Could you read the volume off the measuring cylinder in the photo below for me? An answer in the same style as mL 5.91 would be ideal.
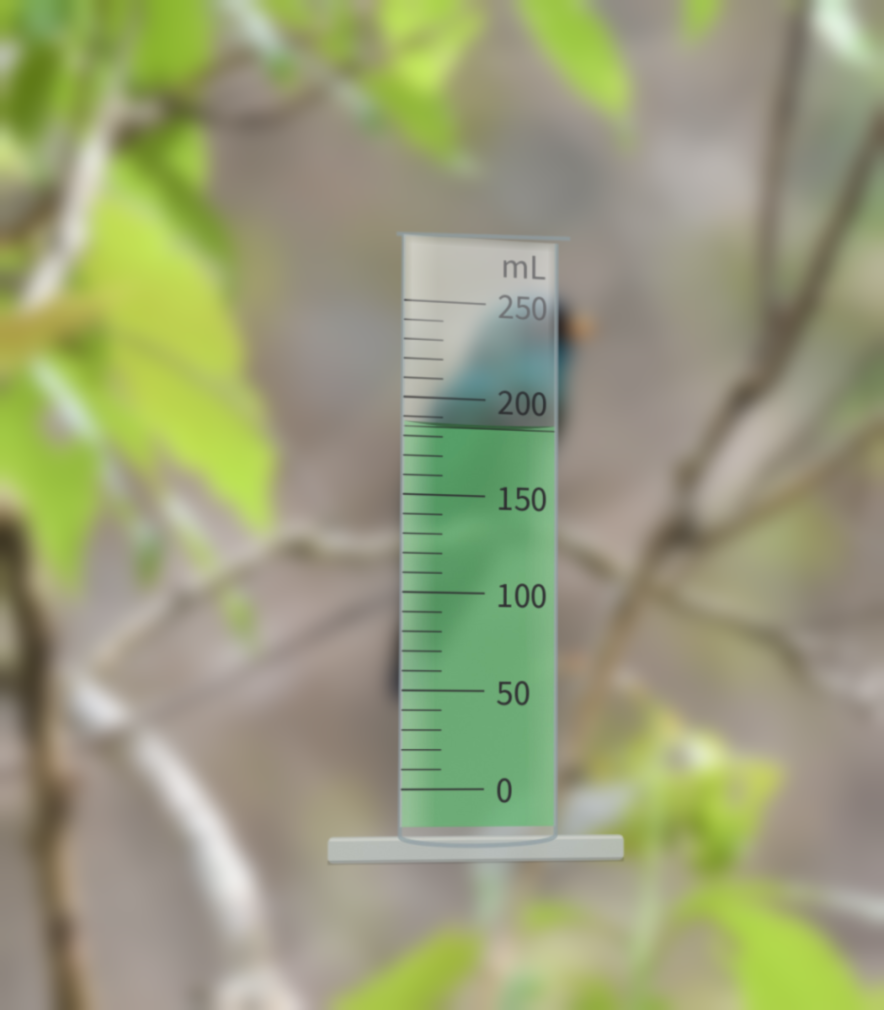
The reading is mL 185
